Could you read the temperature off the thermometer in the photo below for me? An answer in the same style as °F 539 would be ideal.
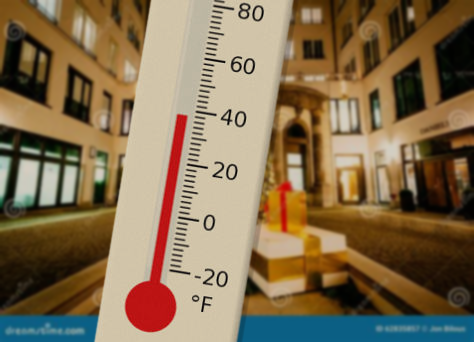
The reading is °F 38
